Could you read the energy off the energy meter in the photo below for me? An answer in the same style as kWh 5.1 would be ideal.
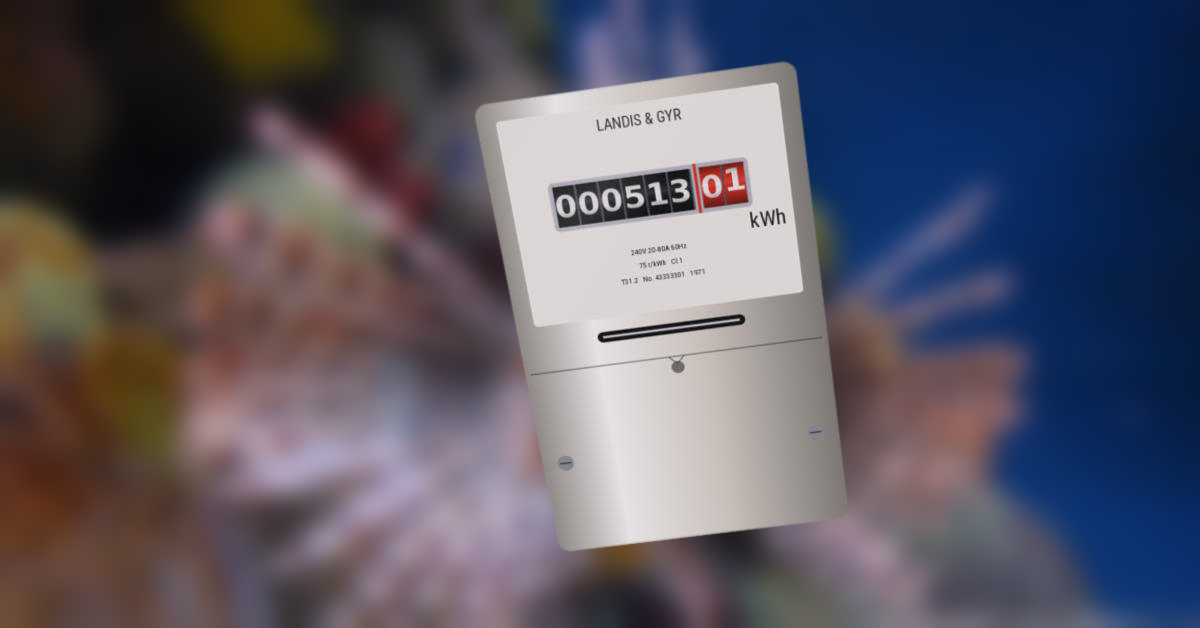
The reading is kWh 513.01
